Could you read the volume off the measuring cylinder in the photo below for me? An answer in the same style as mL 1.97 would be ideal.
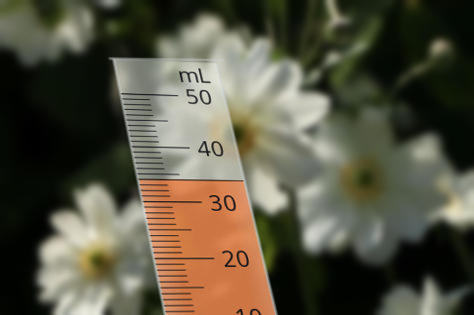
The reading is mL 34
